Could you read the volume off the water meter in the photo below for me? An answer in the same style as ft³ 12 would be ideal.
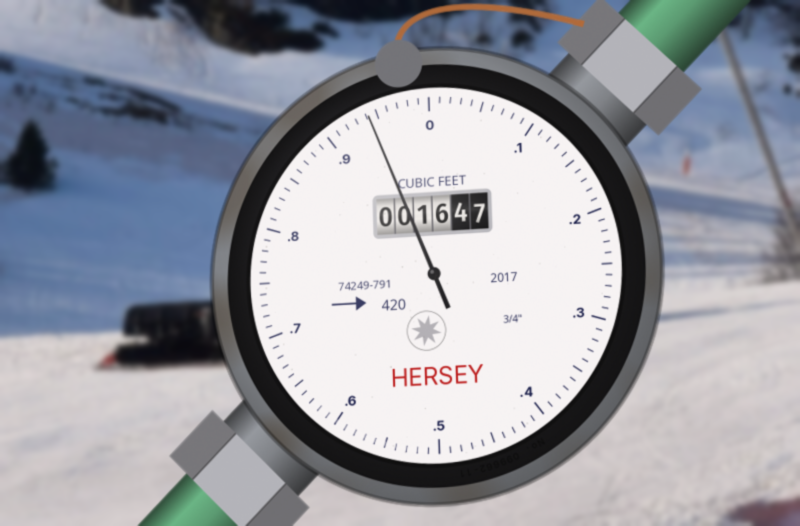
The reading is ft³ 1646.94
